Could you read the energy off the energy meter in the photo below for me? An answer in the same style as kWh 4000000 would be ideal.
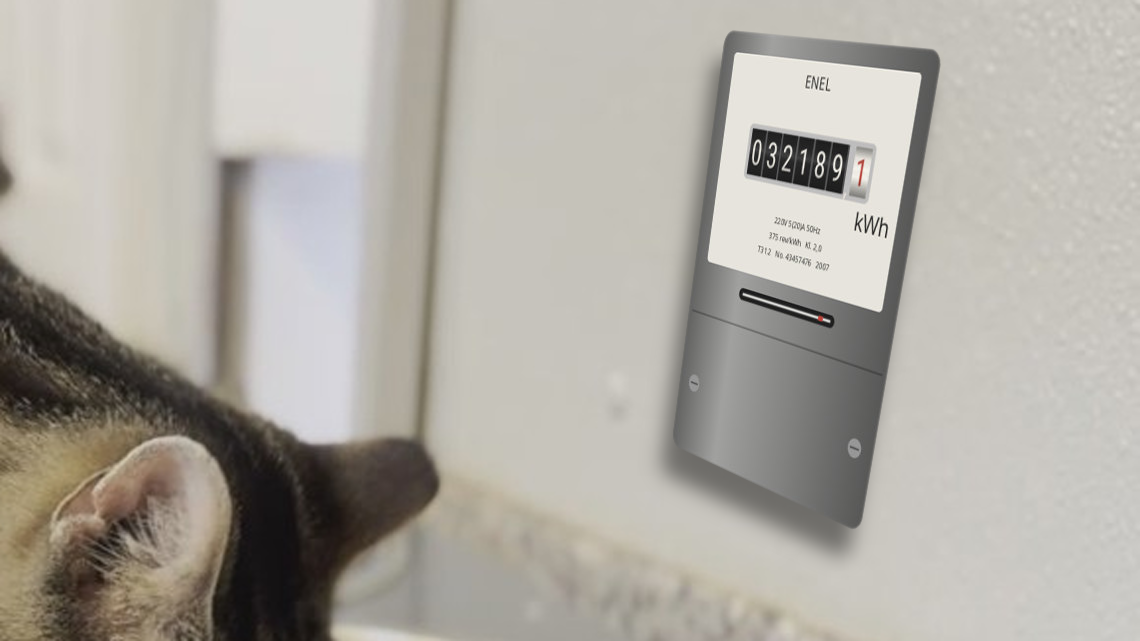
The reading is kWh 32189.1
